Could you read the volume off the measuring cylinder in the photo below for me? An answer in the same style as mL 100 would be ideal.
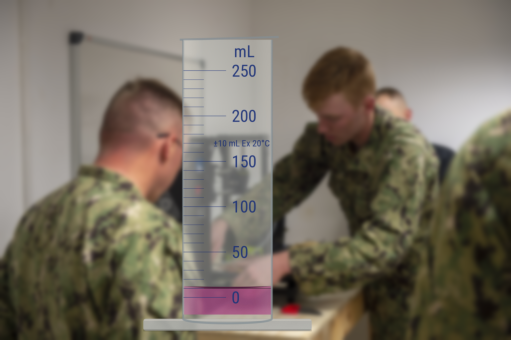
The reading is mL 10
